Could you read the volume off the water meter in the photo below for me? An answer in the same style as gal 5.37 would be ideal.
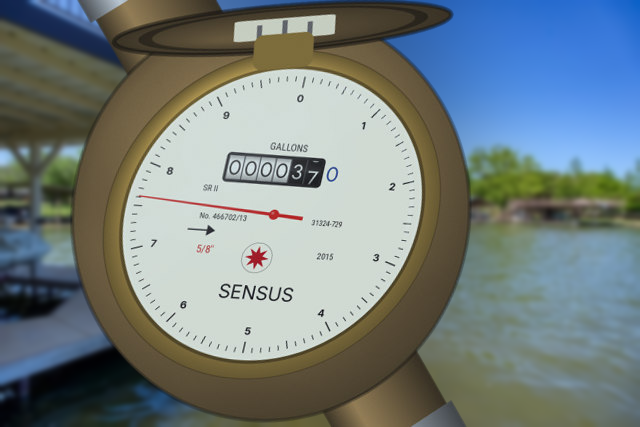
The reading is gal 367.6
